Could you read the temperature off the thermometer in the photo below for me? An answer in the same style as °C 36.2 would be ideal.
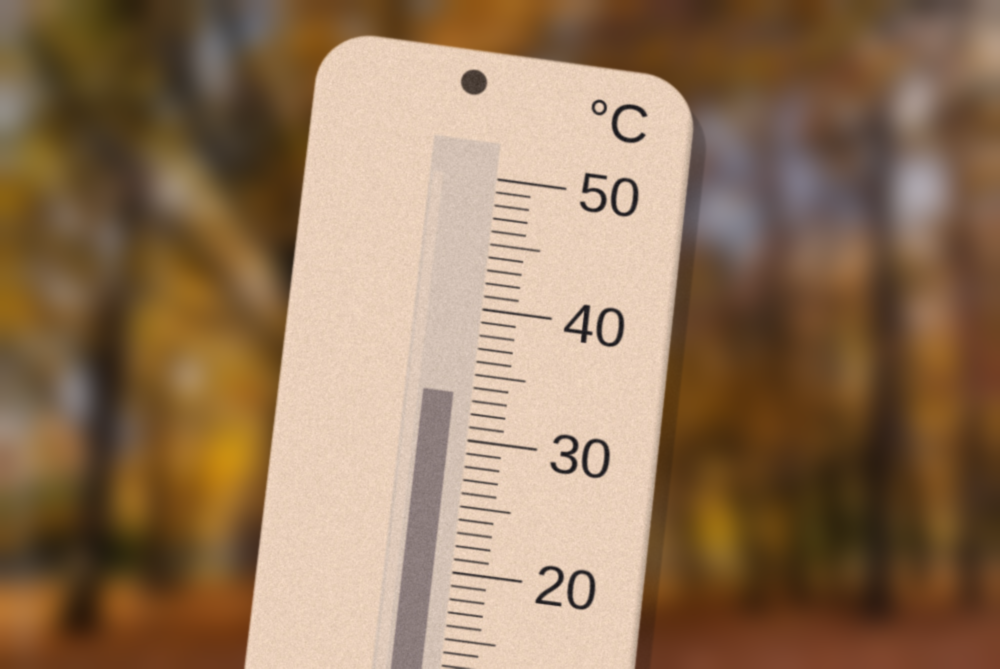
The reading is °C 33.5
